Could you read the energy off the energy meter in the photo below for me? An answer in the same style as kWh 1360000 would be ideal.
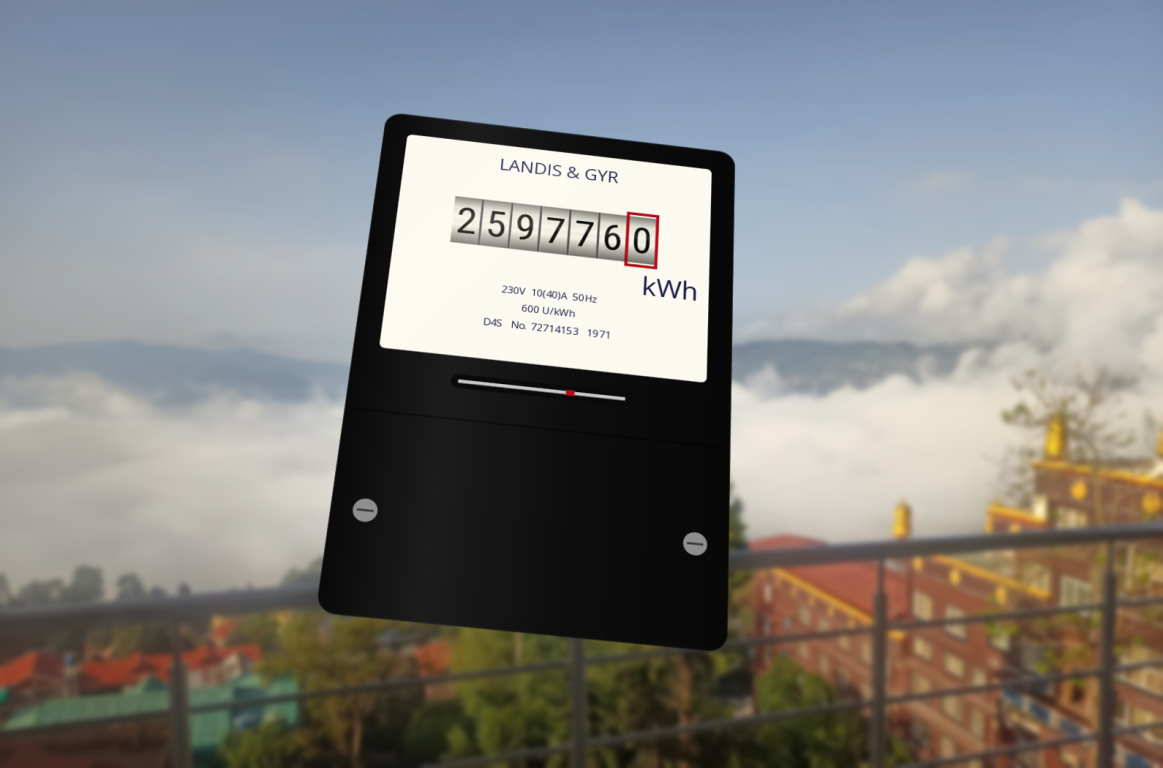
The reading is kWh 259776.0
